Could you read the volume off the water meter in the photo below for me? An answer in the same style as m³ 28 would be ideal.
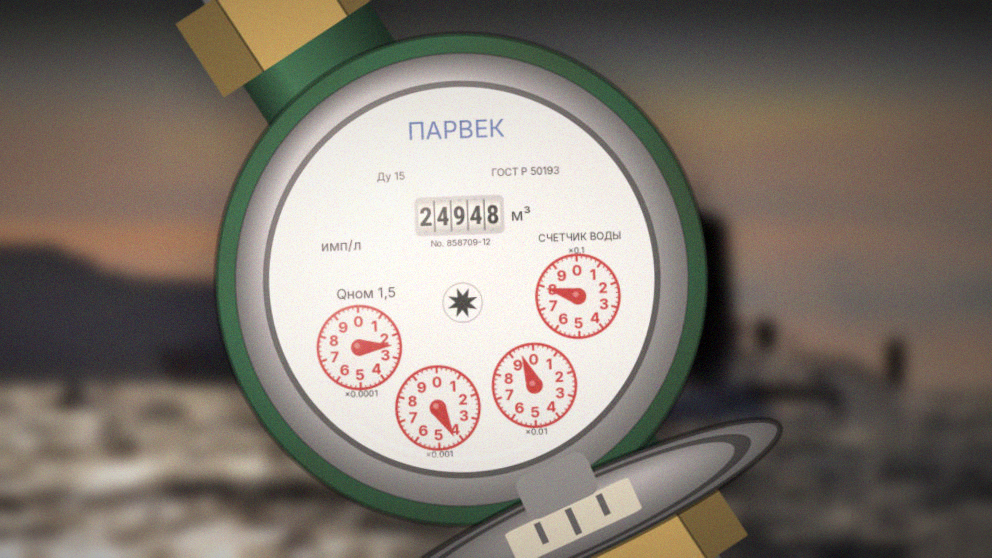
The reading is m³ 24948.7942
